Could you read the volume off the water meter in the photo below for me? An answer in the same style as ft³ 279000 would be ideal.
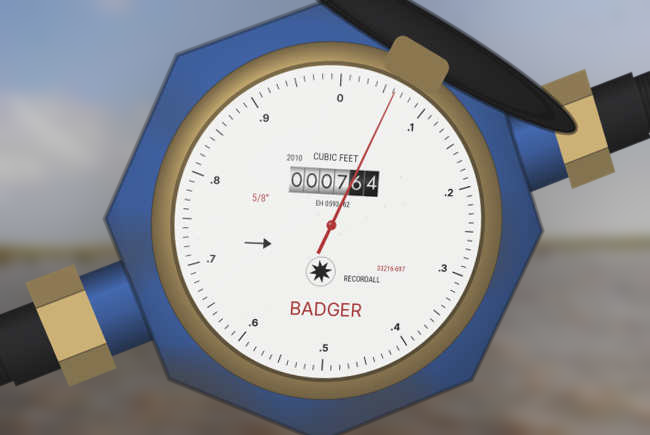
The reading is ft³ 764.06
